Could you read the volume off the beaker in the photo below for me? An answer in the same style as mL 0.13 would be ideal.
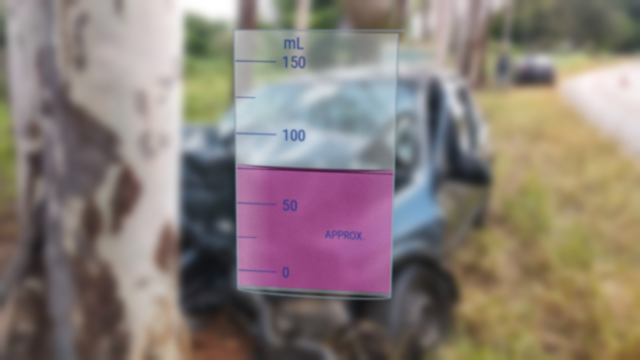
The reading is mL 75
